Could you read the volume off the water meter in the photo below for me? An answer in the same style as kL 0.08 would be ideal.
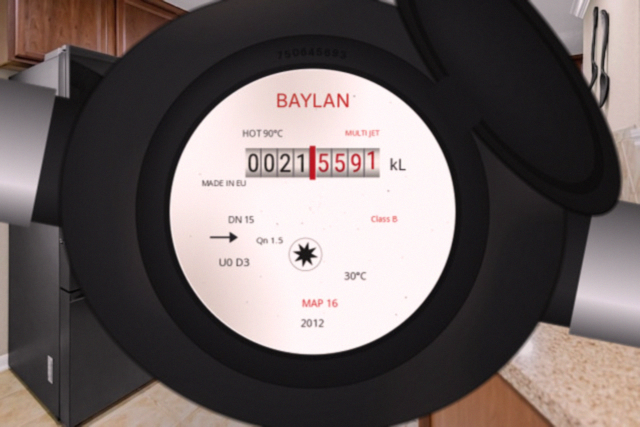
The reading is kL 21.5591
